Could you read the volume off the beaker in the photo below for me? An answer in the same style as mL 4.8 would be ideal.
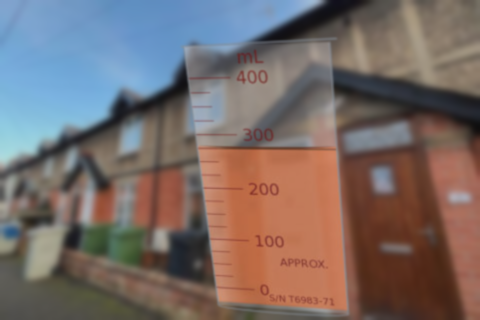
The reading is mL 275
